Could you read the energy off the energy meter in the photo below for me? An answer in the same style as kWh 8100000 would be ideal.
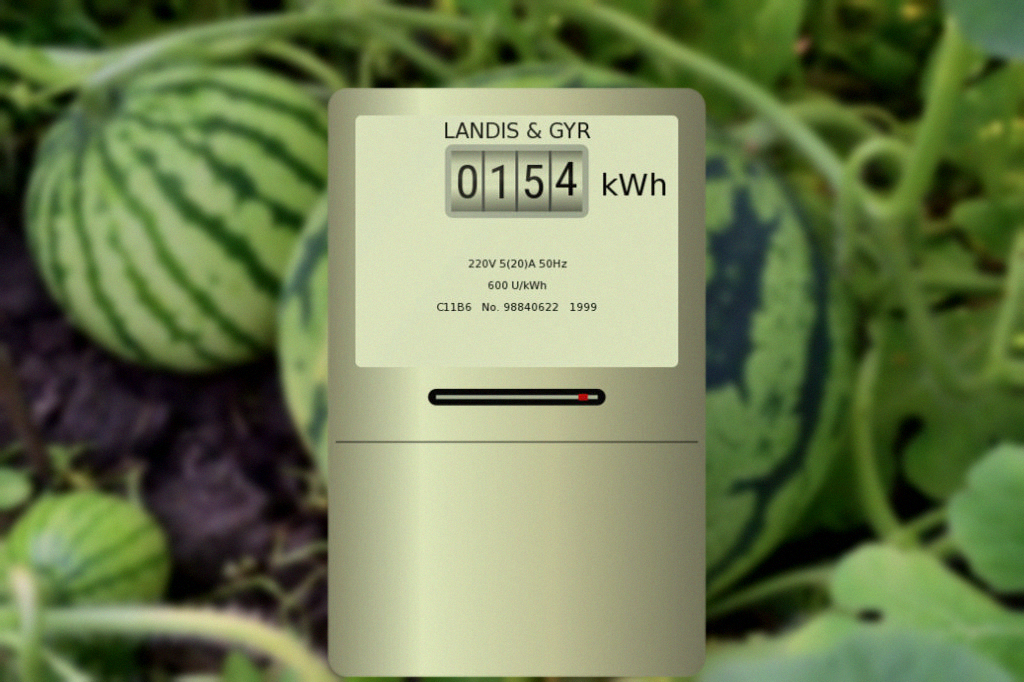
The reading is kWh 154
